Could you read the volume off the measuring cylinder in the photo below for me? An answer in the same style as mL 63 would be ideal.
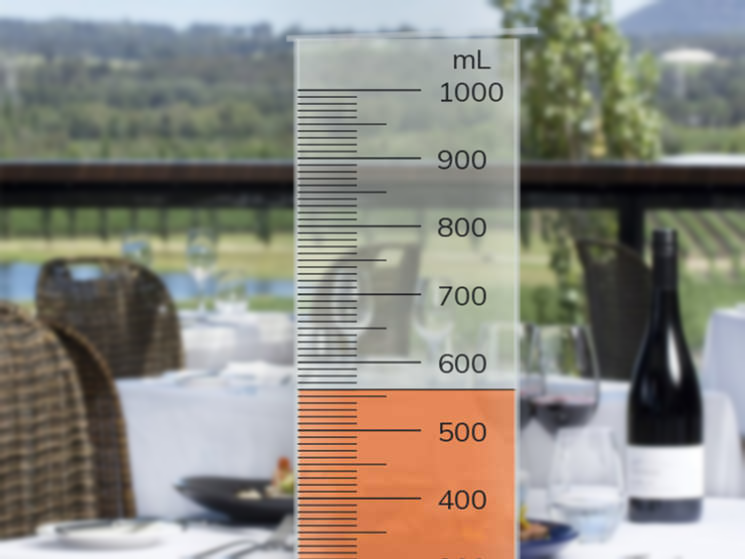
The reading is mL 560
